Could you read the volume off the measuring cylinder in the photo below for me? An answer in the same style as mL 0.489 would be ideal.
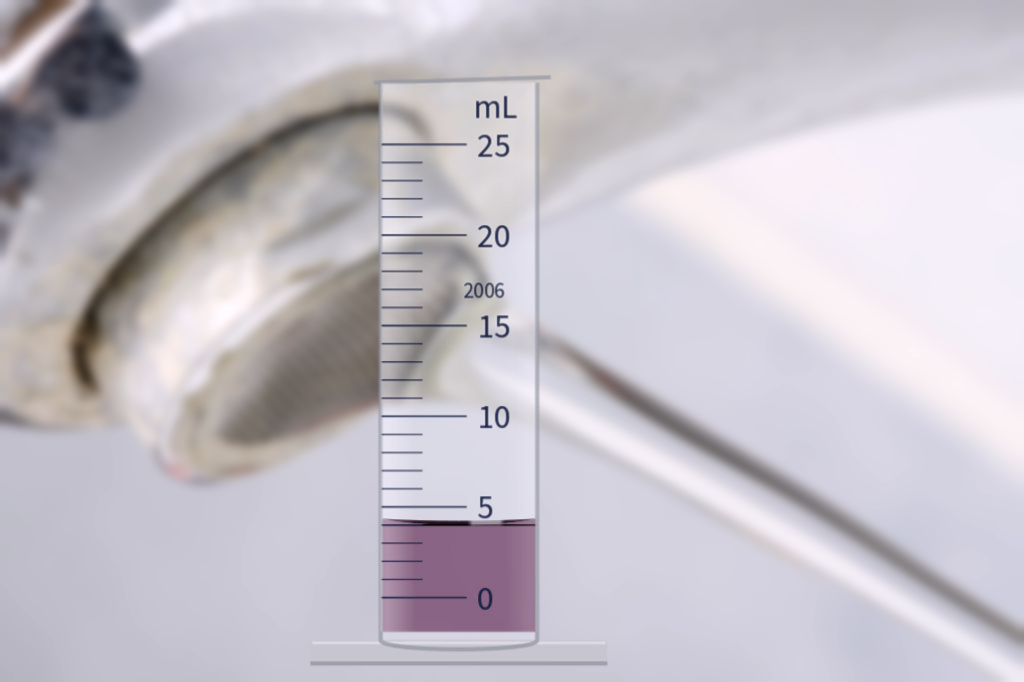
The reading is mL 4
